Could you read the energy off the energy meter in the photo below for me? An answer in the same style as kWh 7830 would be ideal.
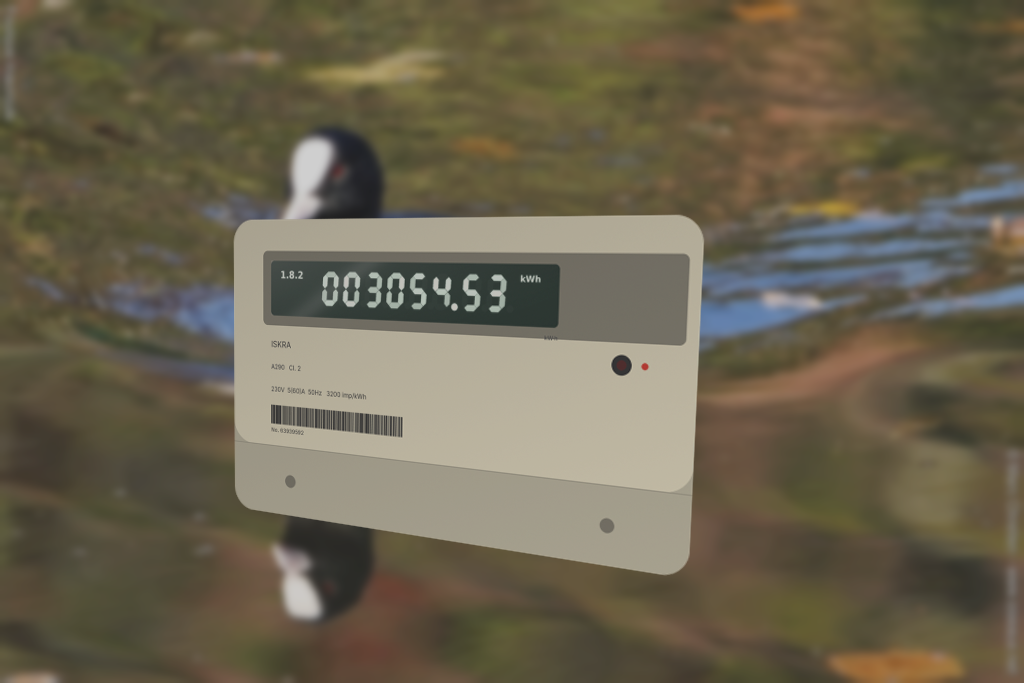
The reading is kWh 3054.53
